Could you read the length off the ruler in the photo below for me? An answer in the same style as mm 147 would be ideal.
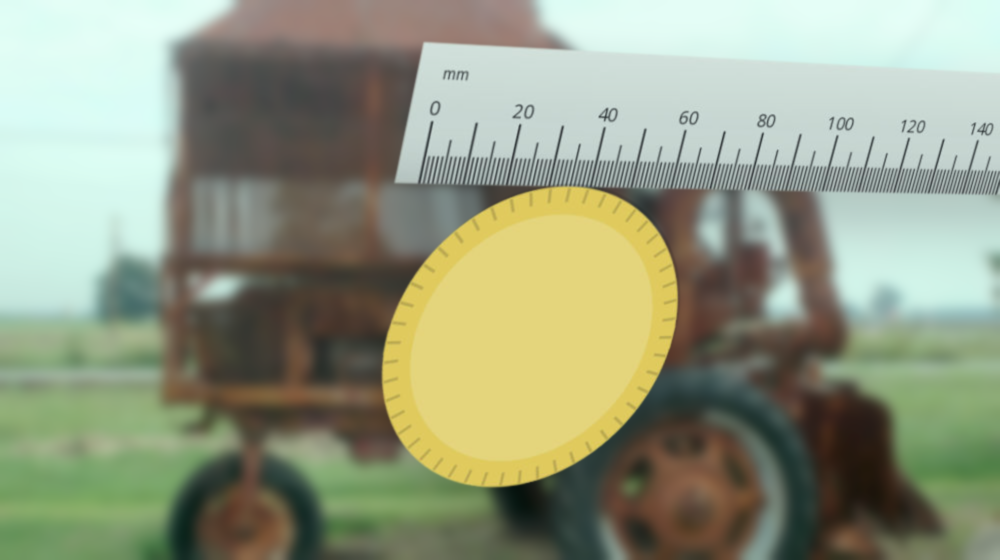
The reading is mm 70
